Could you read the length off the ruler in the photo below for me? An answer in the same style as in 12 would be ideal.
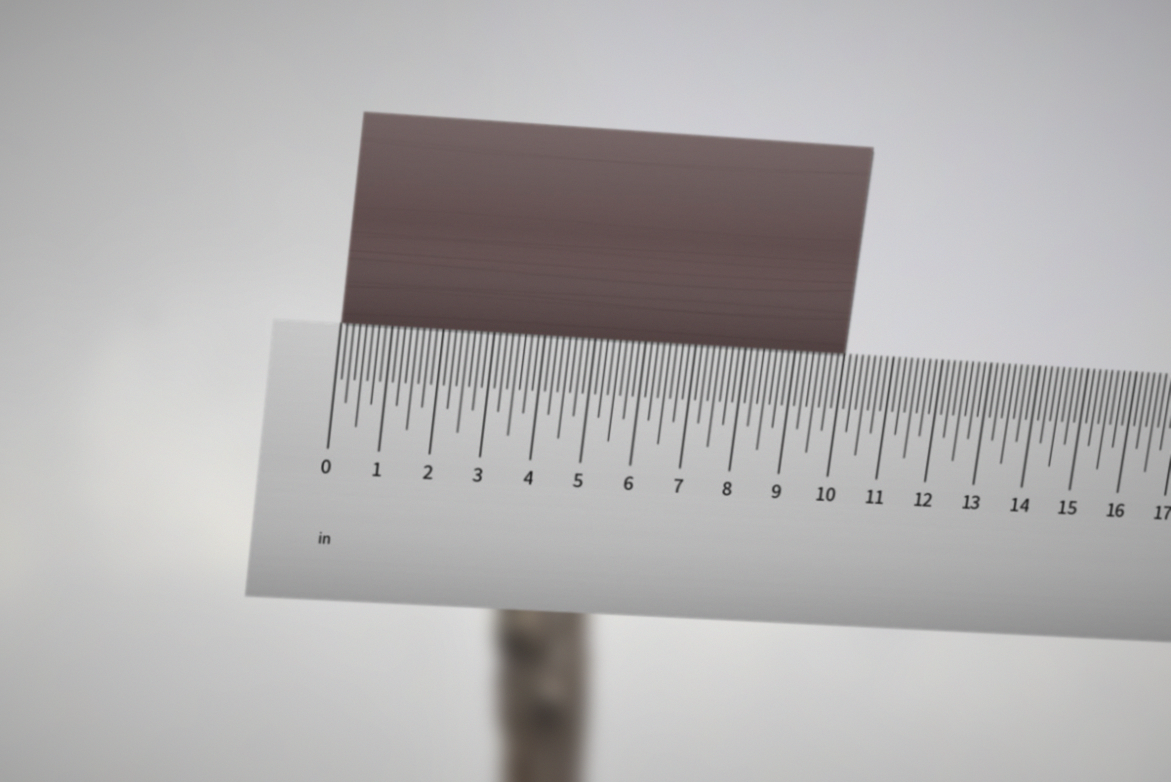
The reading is in 10
